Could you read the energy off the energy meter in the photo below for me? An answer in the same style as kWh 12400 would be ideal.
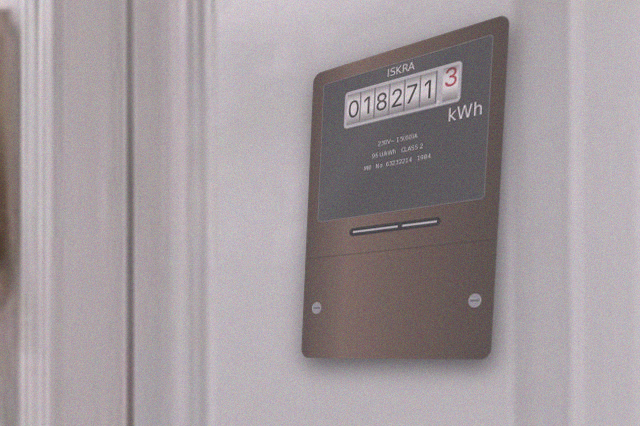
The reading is kWh 18271.3
